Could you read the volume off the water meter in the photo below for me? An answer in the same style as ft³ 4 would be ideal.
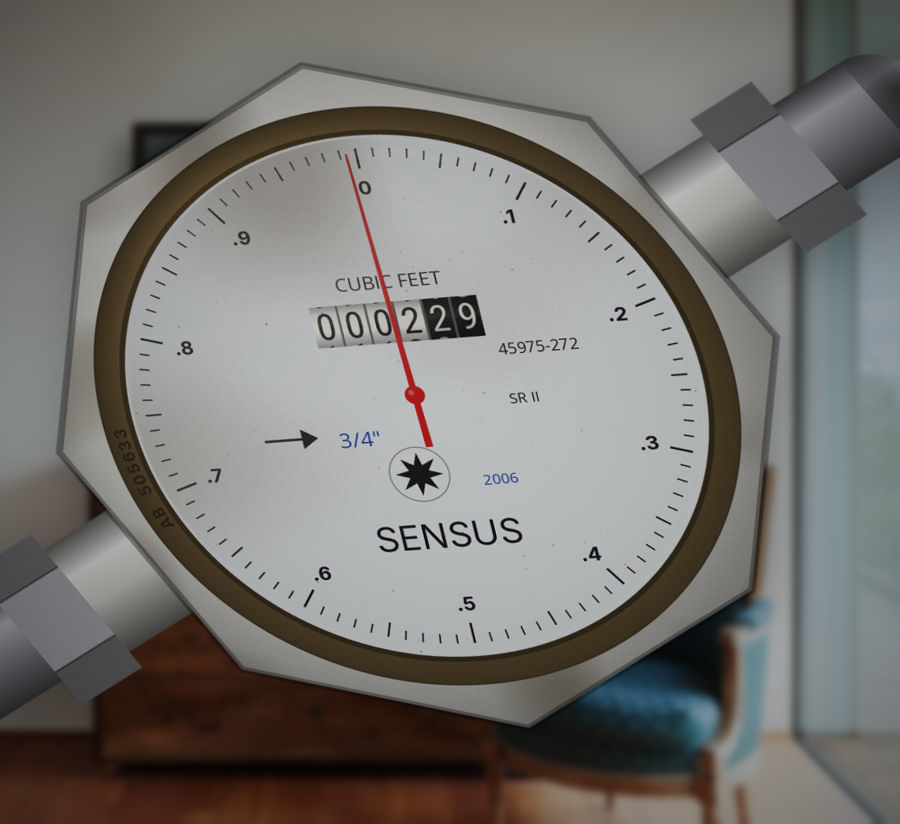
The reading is ft³ 228.99
